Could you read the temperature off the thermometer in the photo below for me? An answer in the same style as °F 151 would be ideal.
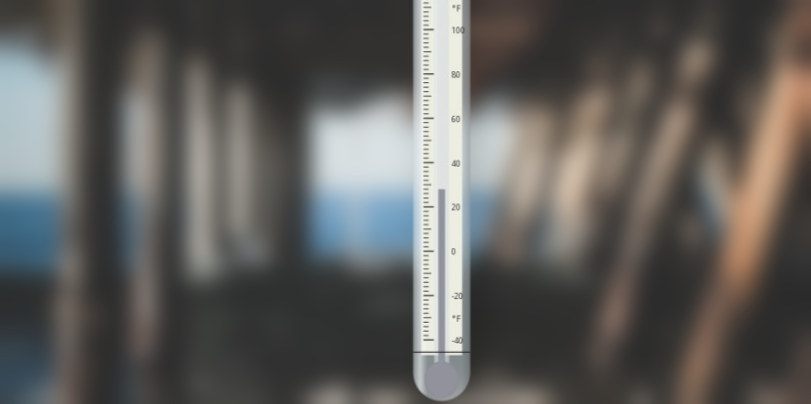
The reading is °F 28
